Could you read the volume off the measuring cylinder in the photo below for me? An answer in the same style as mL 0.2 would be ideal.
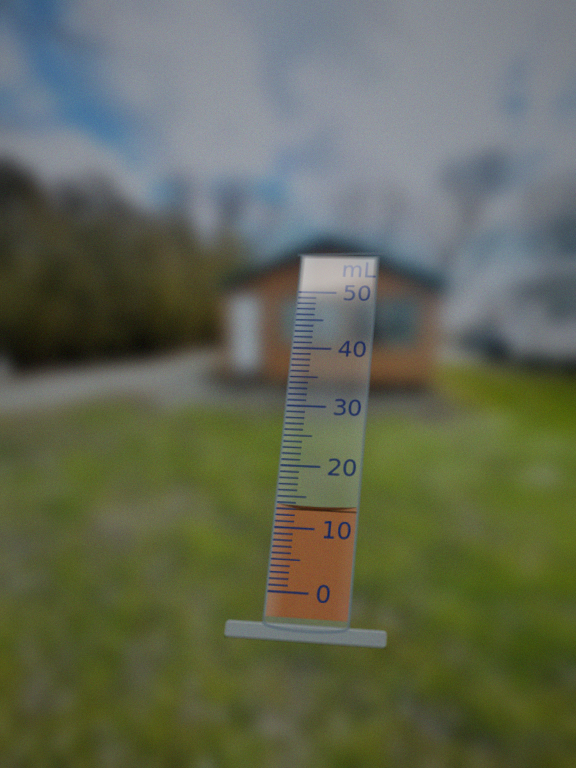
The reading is mL 13
